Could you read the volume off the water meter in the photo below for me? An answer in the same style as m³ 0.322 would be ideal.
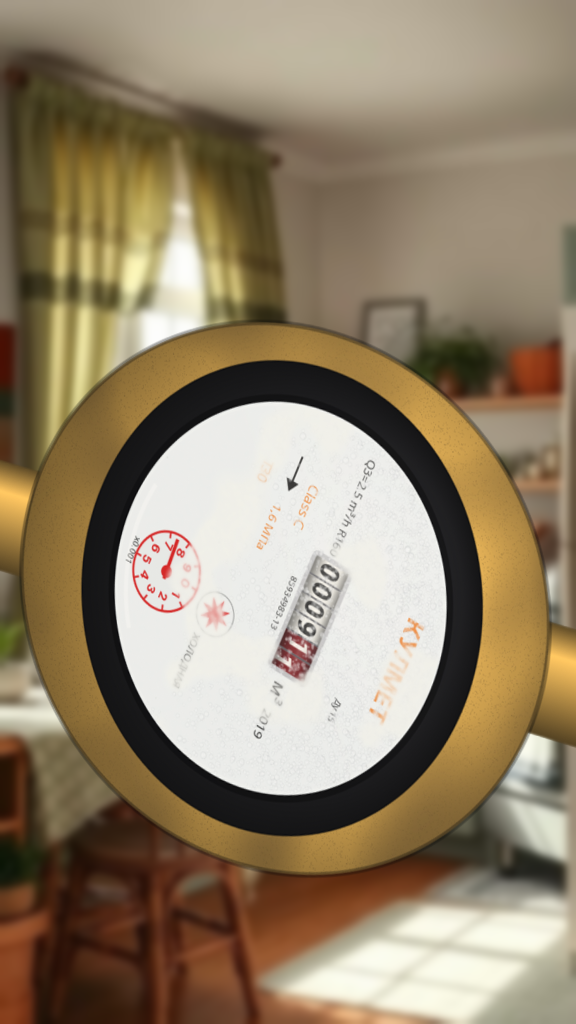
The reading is m³ 9.107
